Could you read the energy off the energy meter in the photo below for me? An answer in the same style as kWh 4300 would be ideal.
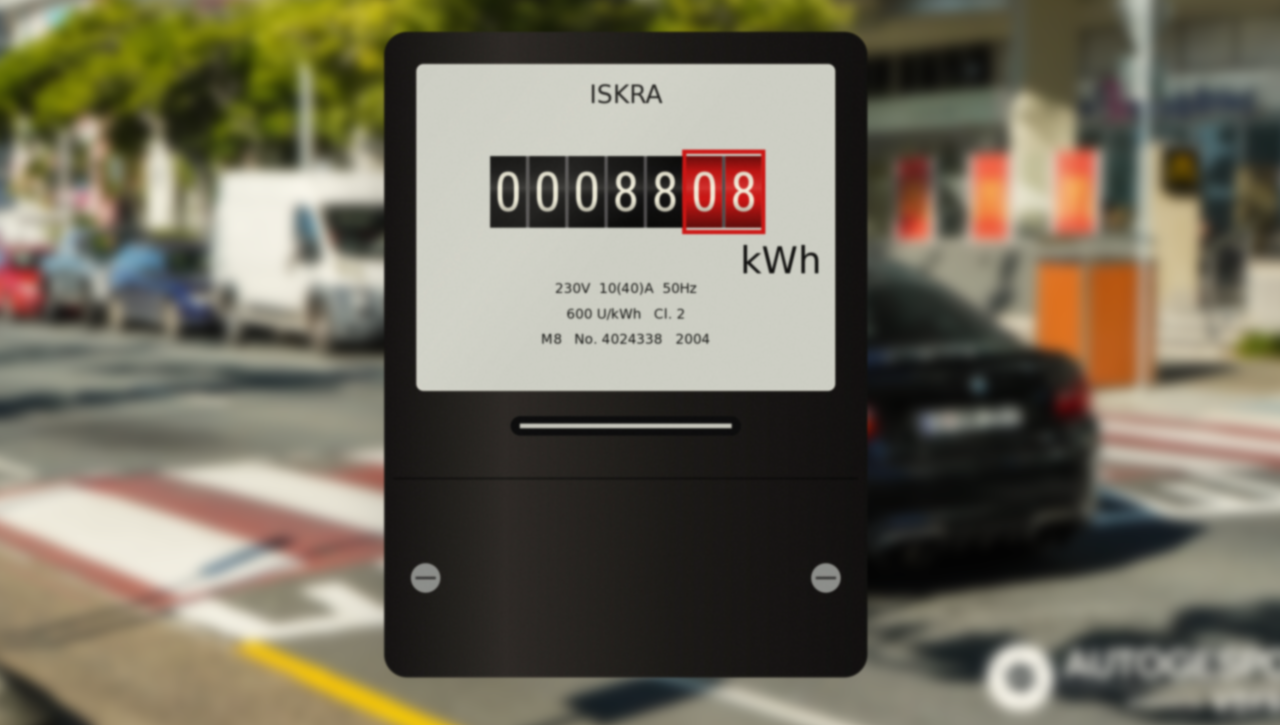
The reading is kWh 88.08
